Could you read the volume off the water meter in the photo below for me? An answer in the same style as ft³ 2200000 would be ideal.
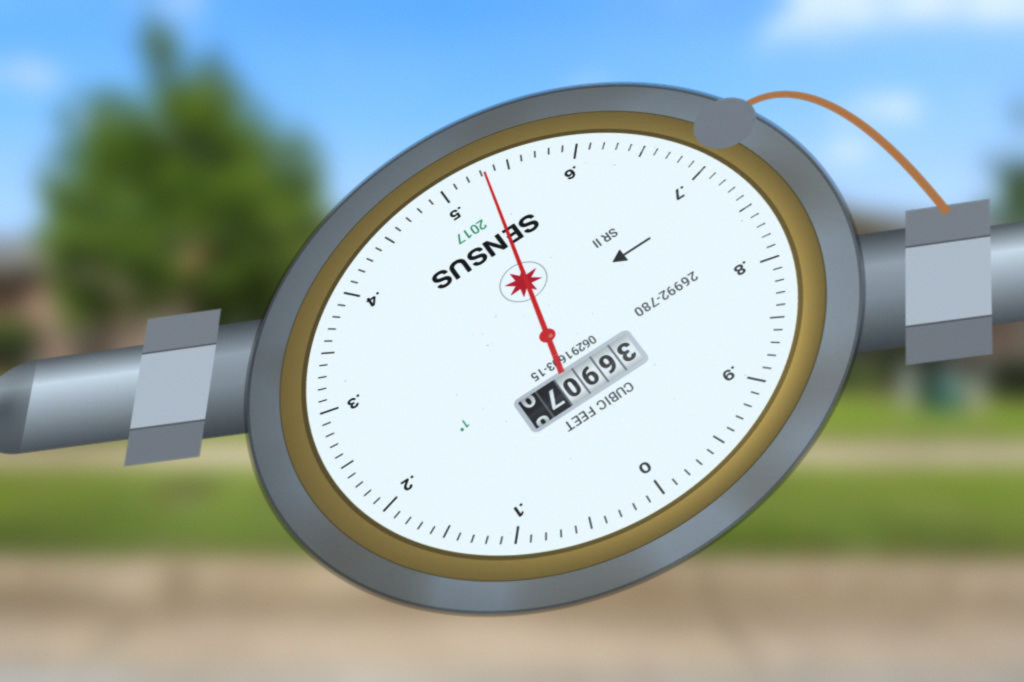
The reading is ft³ 369078.53
